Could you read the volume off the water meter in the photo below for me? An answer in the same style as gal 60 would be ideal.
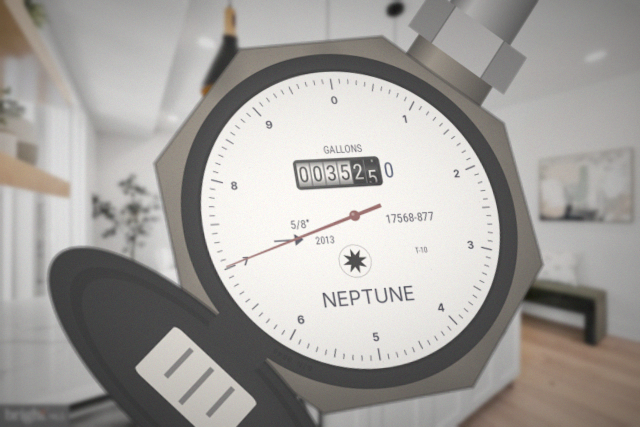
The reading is gal 35247.0
